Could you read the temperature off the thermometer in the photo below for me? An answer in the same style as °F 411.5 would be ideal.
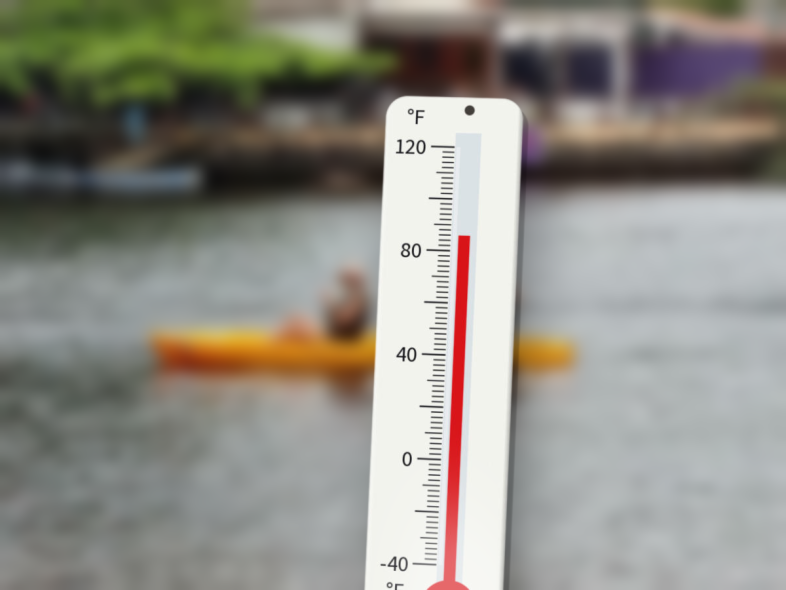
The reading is °F 86
